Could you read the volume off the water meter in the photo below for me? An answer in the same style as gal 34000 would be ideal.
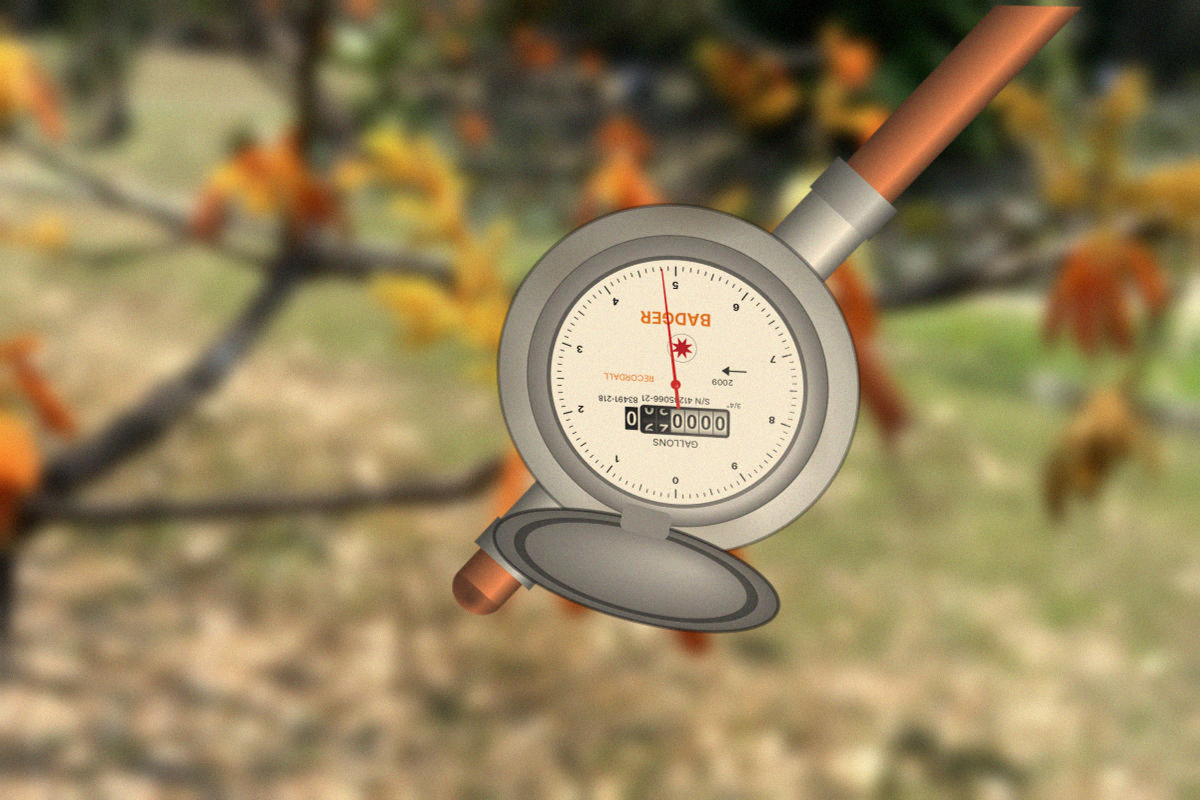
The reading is gal 294.8
